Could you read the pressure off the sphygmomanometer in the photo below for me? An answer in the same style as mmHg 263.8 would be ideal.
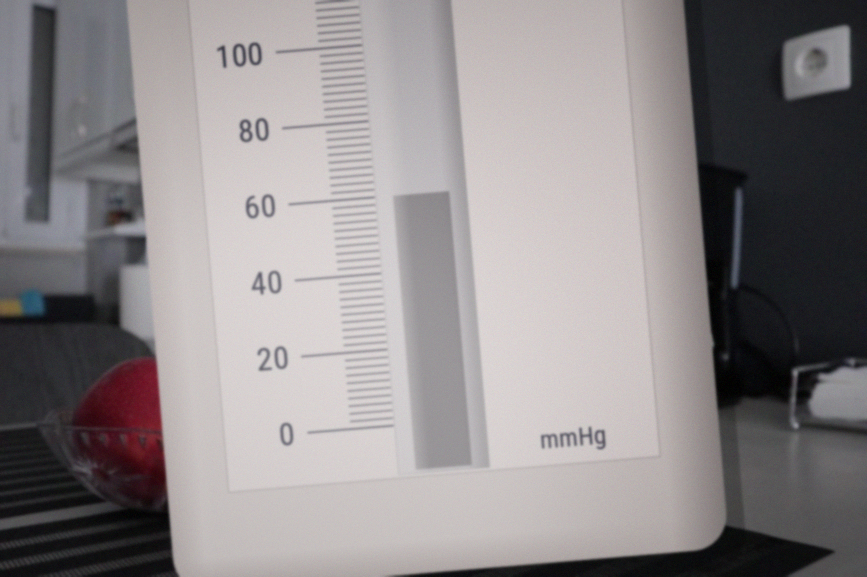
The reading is mmHg 60
